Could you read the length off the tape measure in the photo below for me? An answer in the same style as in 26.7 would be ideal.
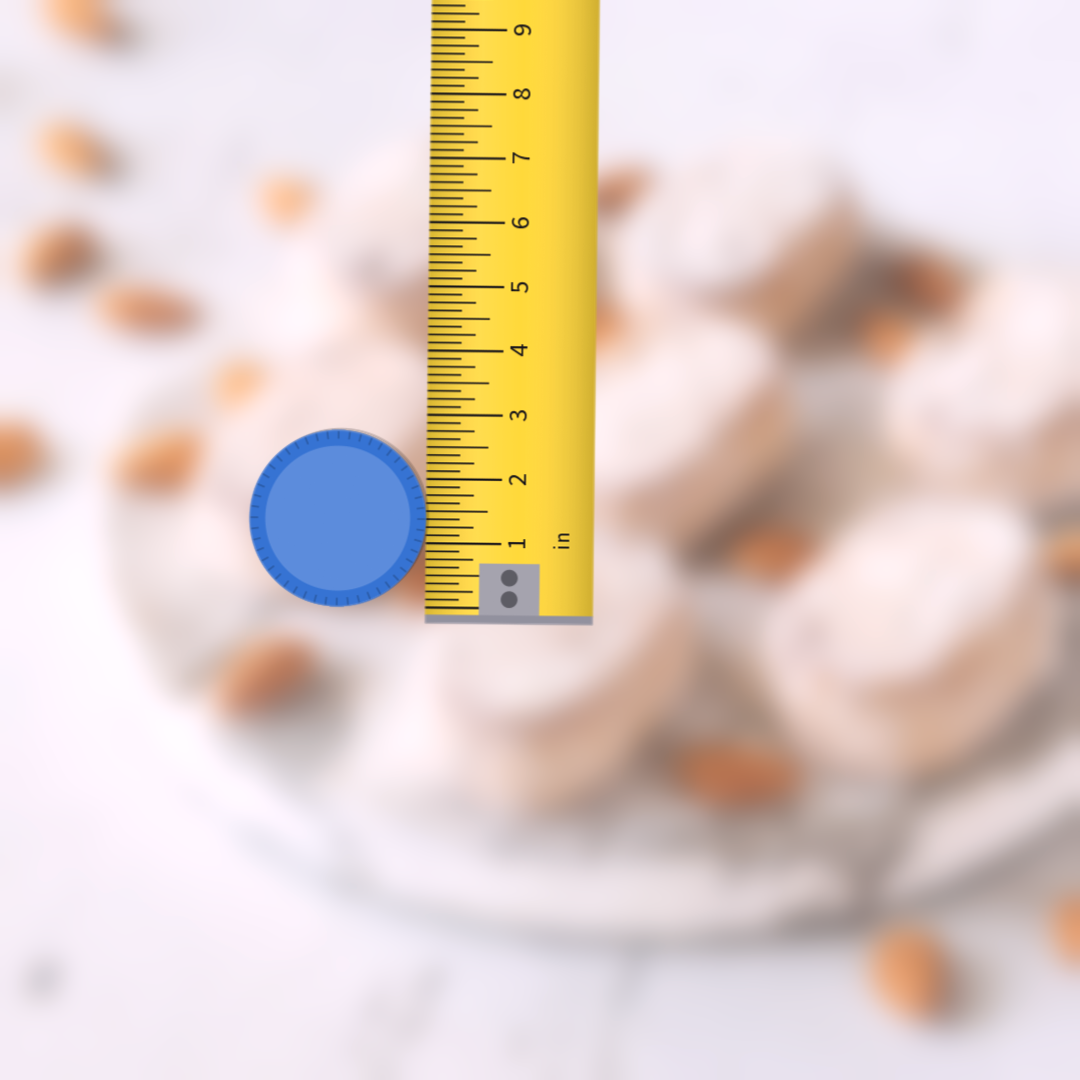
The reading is in 2.75
